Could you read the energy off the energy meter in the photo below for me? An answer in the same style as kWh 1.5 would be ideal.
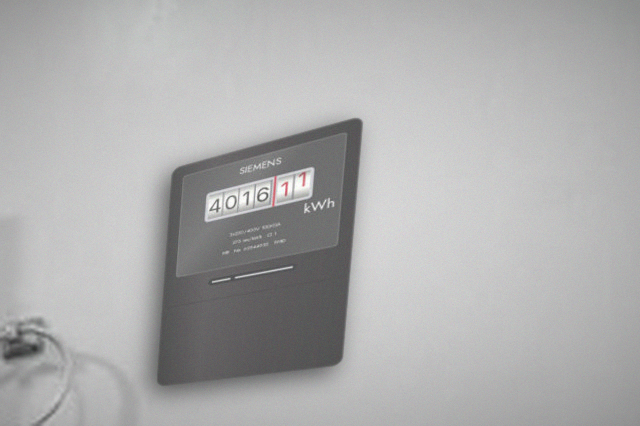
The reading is kWh 4016.11
